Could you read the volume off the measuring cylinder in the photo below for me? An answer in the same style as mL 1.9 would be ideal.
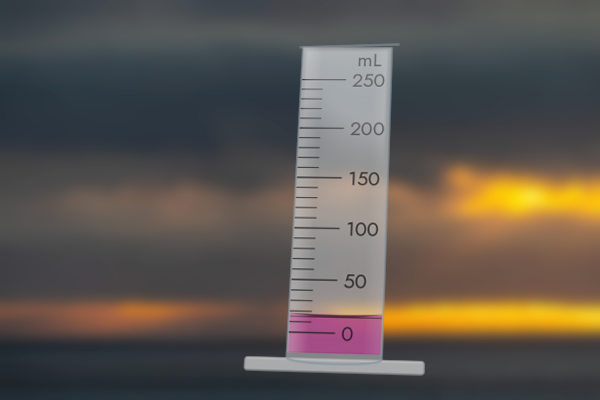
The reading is mL 15
